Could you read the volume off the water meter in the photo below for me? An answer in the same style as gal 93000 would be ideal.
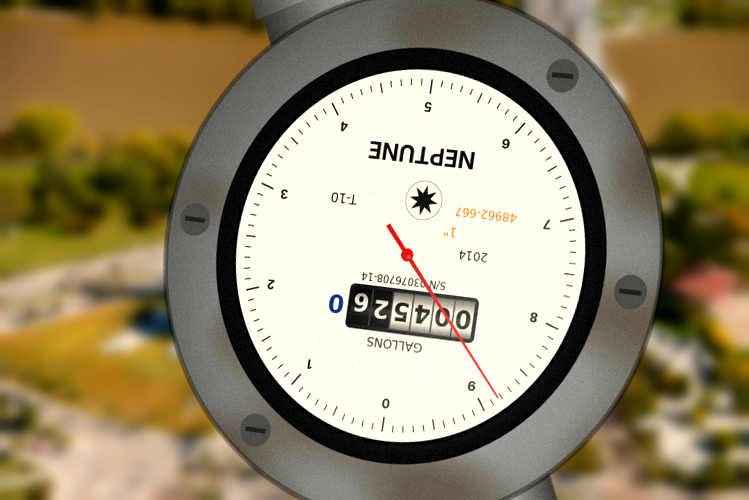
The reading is gal 45258.8
